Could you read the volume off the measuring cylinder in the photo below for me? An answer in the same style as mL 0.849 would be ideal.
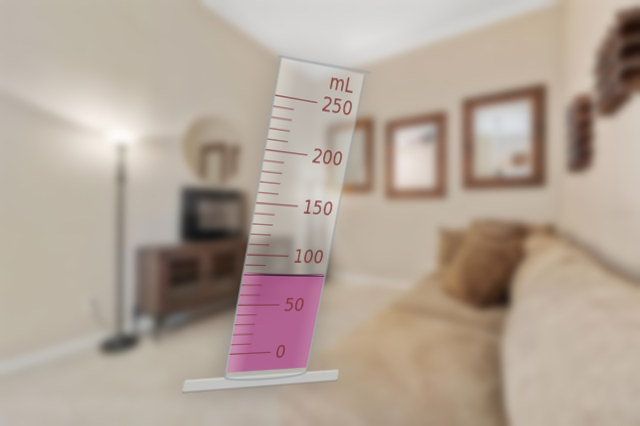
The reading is mL 80
